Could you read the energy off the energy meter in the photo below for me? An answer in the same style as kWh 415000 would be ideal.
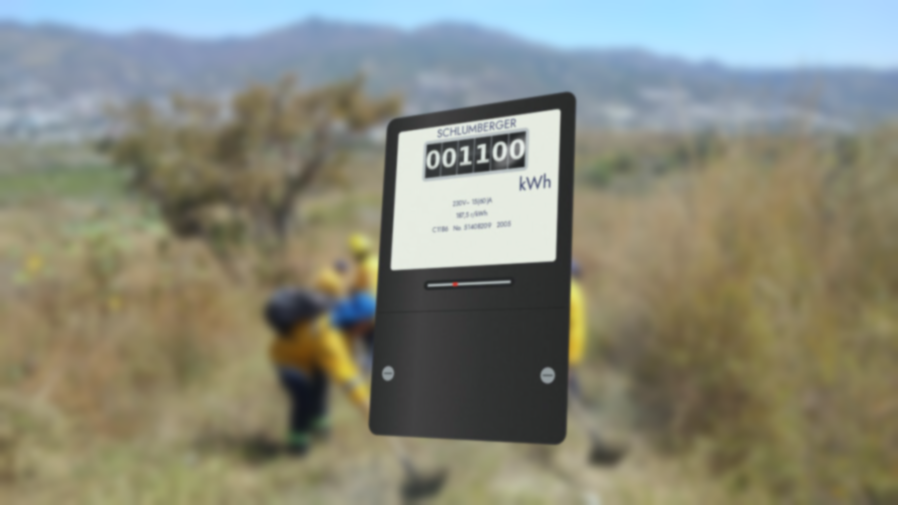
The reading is kWh 1100
